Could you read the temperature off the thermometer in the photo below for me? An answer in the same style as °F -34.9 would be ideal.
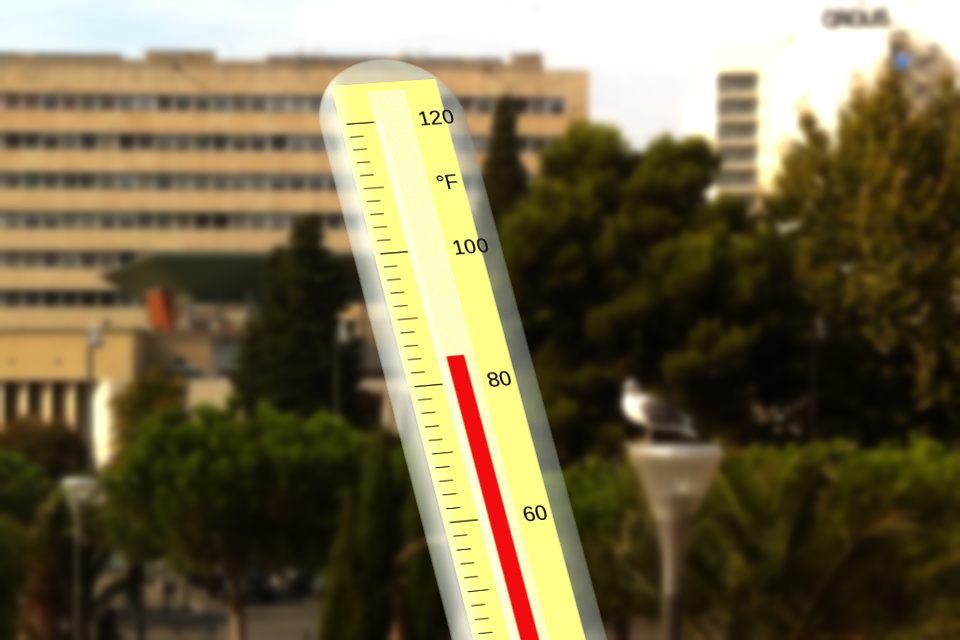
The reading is °F 84
